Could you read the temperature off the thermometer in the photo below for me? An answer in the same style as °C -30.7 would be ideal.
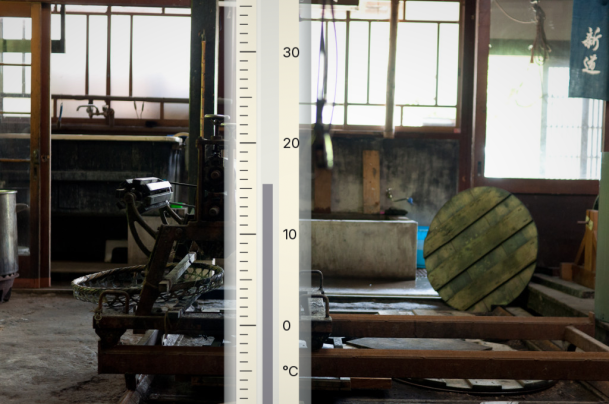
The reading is °C 15.5
